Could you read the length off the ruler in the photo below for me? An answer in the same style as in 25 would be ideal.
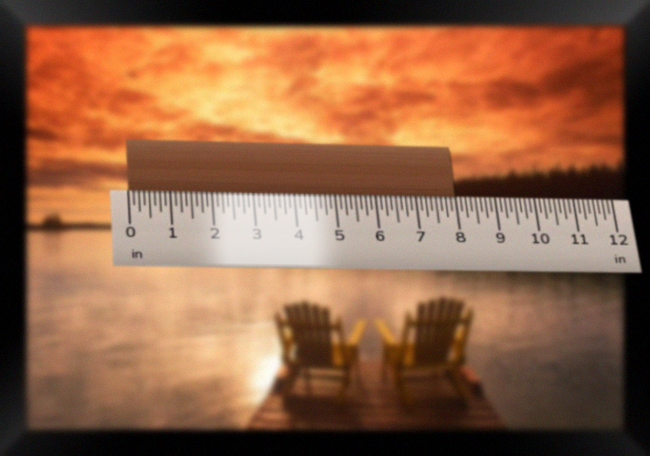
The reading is in 8
